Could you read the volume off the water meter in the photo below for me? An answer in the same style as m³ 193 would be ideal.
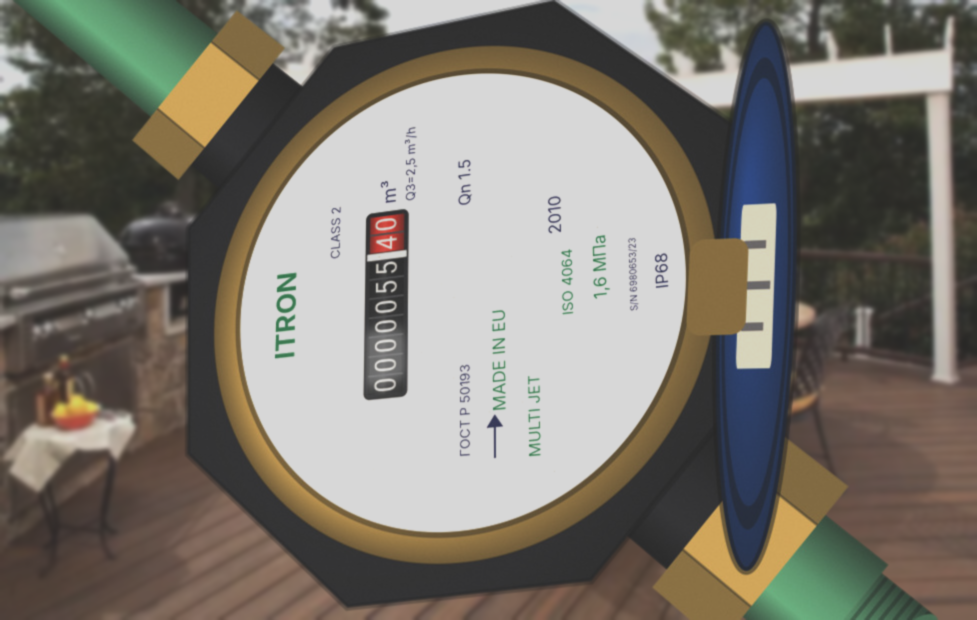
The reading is m³ 55.40
